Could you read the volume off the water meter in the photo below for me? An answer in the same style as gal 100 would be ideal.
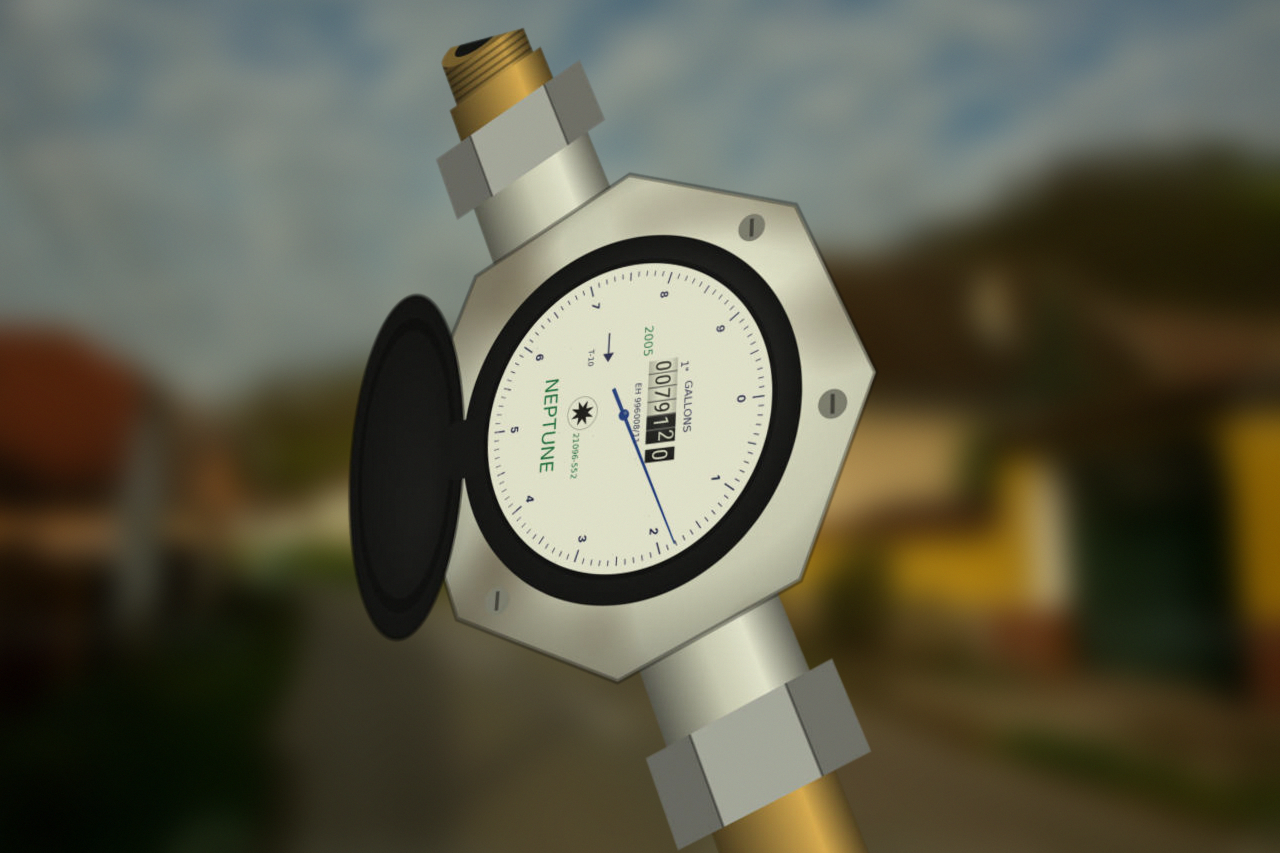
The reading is gal 79121.8
